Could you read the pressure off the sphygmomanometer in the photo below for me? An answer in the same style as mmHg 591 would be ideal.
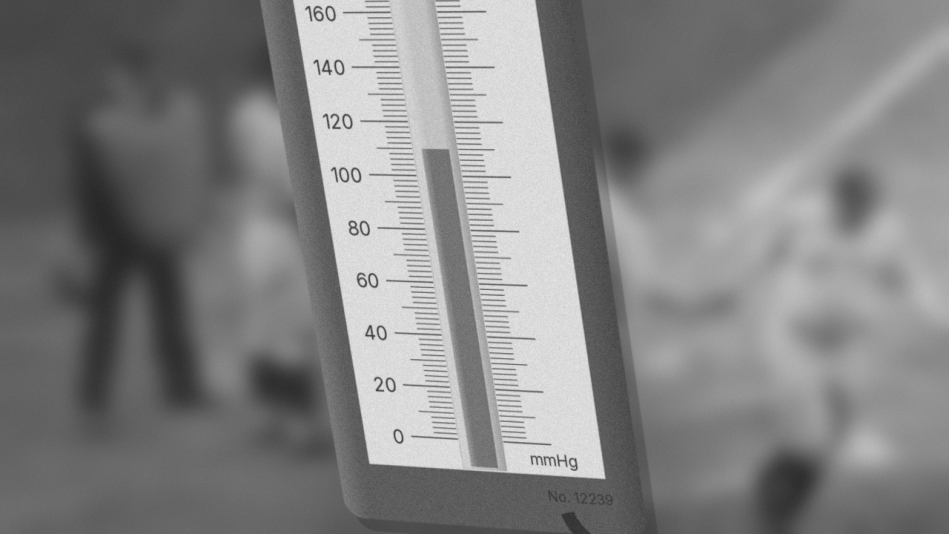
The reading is mmHg 110
